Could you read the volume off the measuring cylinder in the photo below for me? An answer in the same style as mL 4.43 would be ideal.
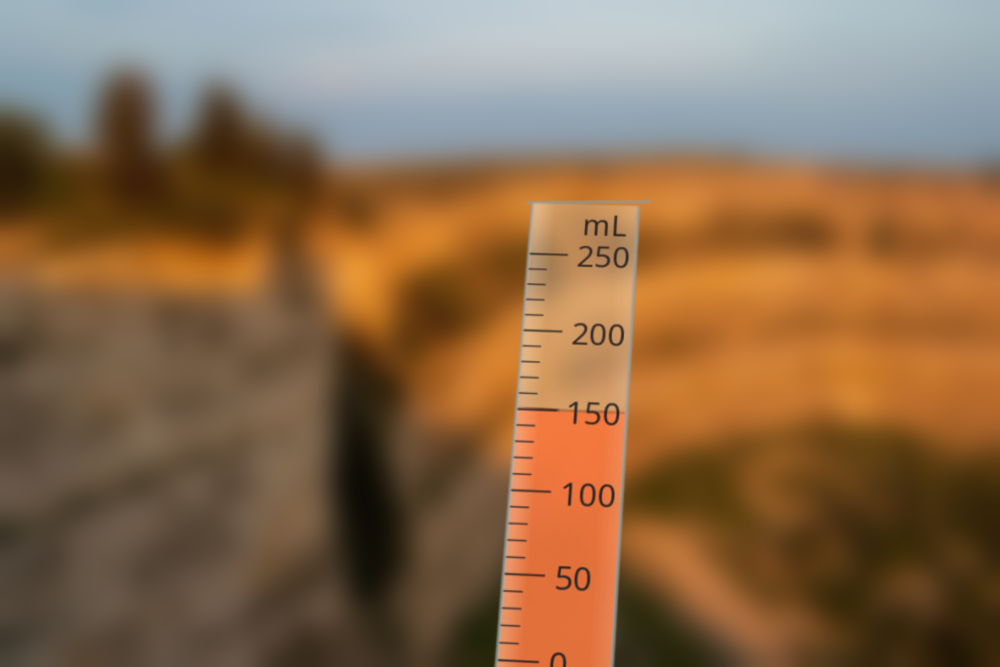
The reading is mL 150
